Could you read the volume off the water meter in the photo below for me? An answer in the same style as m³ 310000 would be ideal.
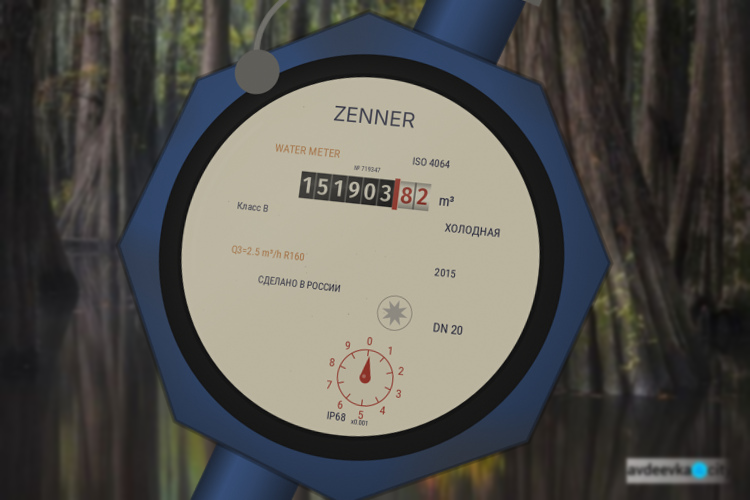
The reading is m³ 151903.820
